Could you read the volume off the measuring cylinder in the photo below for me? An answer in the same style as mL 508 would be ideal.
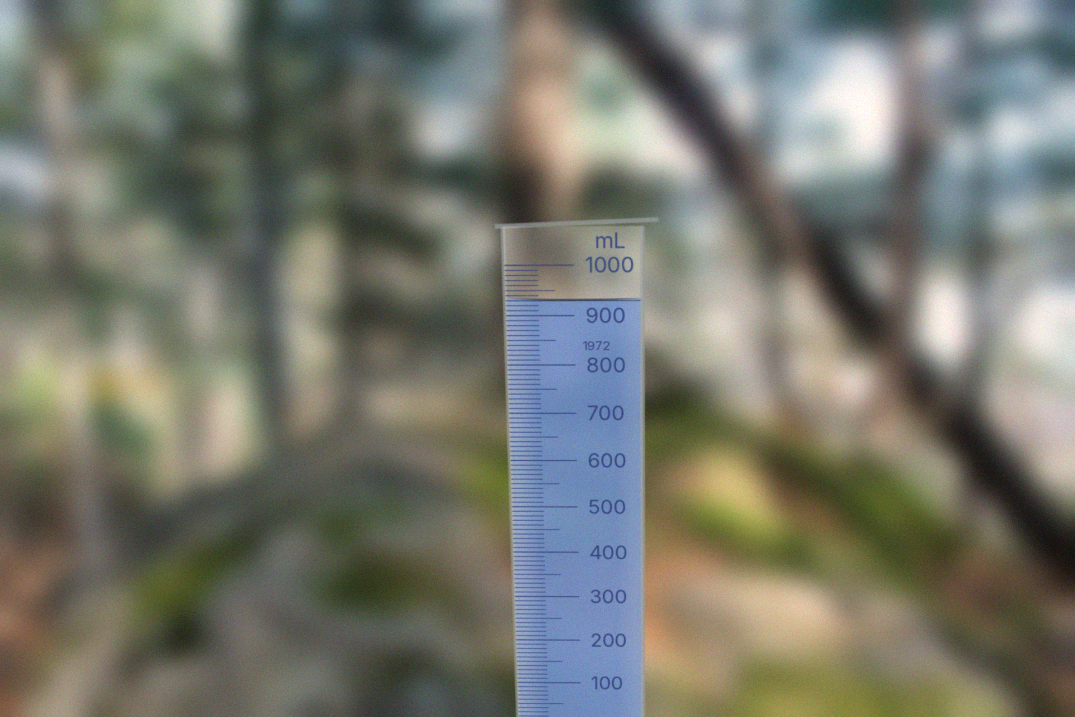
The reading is mL 930
